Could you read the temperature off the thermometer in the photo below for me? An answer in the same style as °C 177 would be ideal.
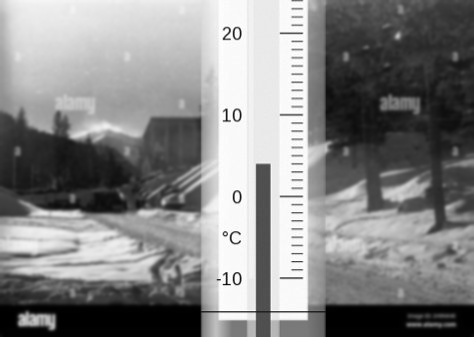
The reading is °C 4
